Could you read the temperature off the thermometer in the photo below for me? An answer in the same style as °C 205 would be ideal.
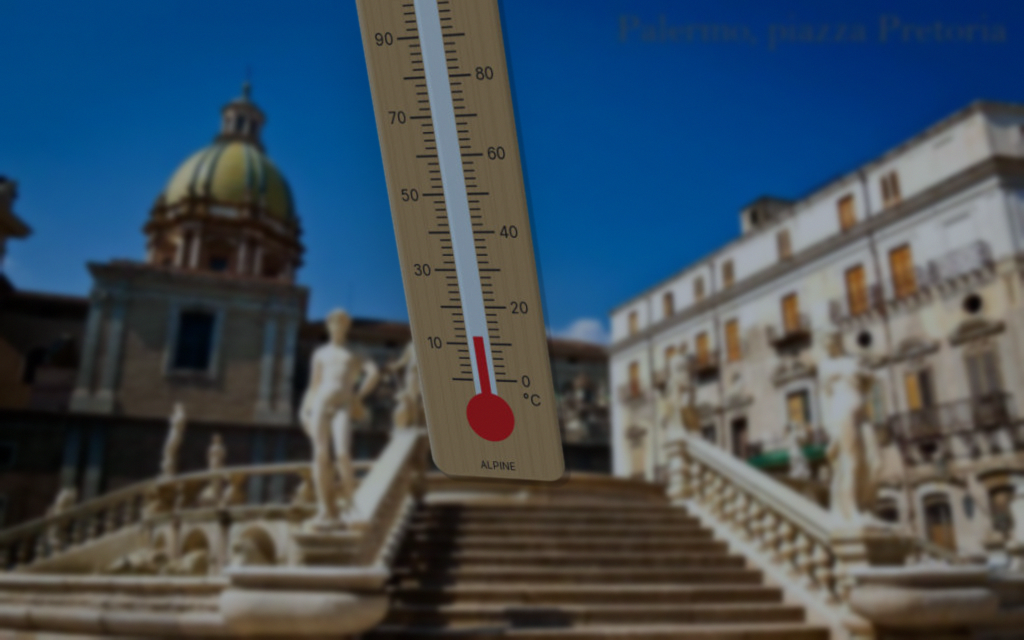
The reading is °C 12
